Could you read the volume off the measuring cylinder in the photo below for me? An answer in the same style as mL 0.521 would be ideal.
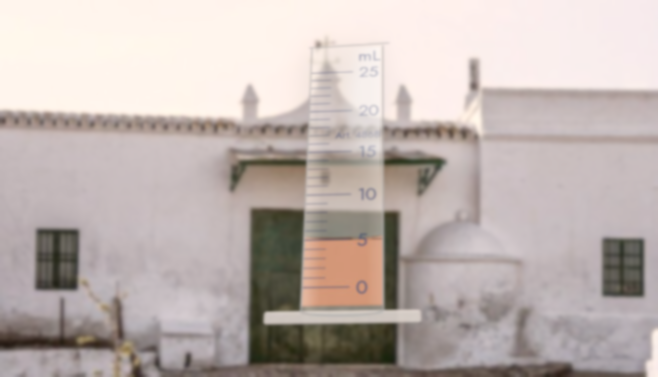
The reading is mL 5
